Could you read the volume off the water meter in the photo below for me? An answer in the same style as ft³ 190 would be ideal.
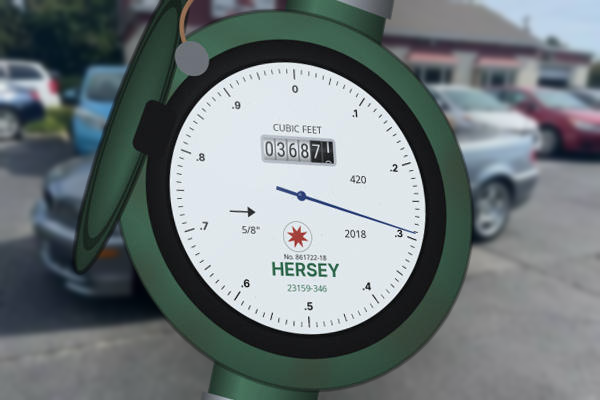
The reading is ft³ 36871.29
